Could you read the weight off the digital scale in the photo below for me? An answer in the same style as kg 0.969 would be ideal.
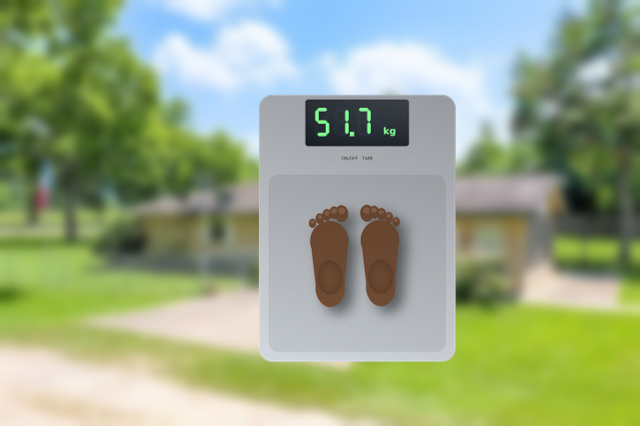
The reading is kg 51.7
